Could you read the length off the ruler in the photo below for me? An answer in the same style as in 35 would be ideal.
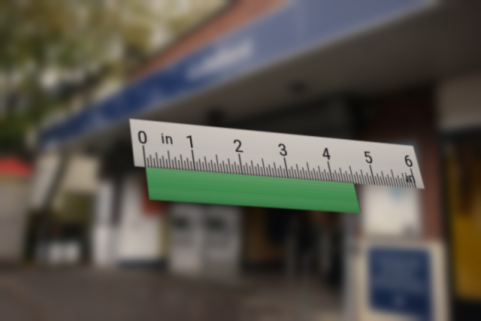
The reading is in 4.5
